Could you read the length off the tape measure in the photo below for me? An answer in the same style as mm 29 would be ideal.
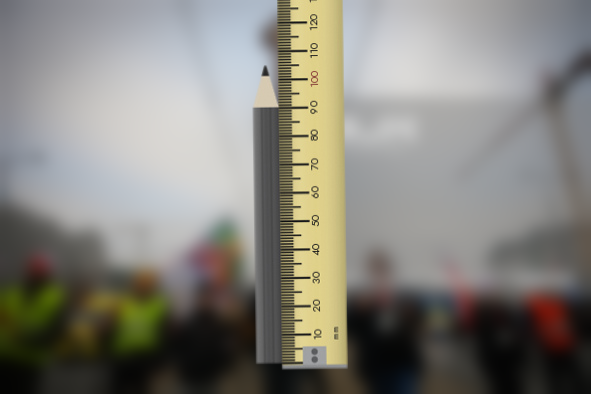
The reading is mm 105
